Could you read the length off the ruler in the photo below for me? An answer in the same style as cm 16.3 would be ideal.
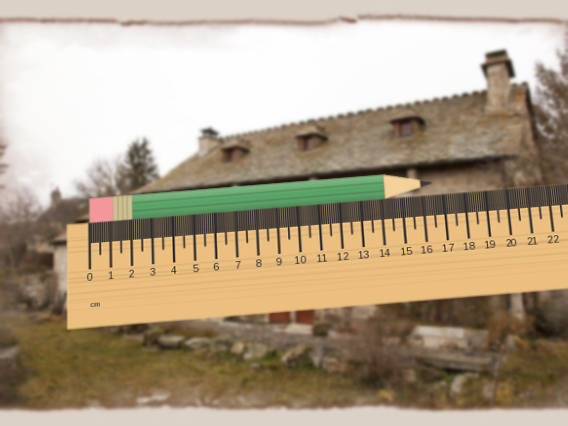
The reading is cm 16.5
